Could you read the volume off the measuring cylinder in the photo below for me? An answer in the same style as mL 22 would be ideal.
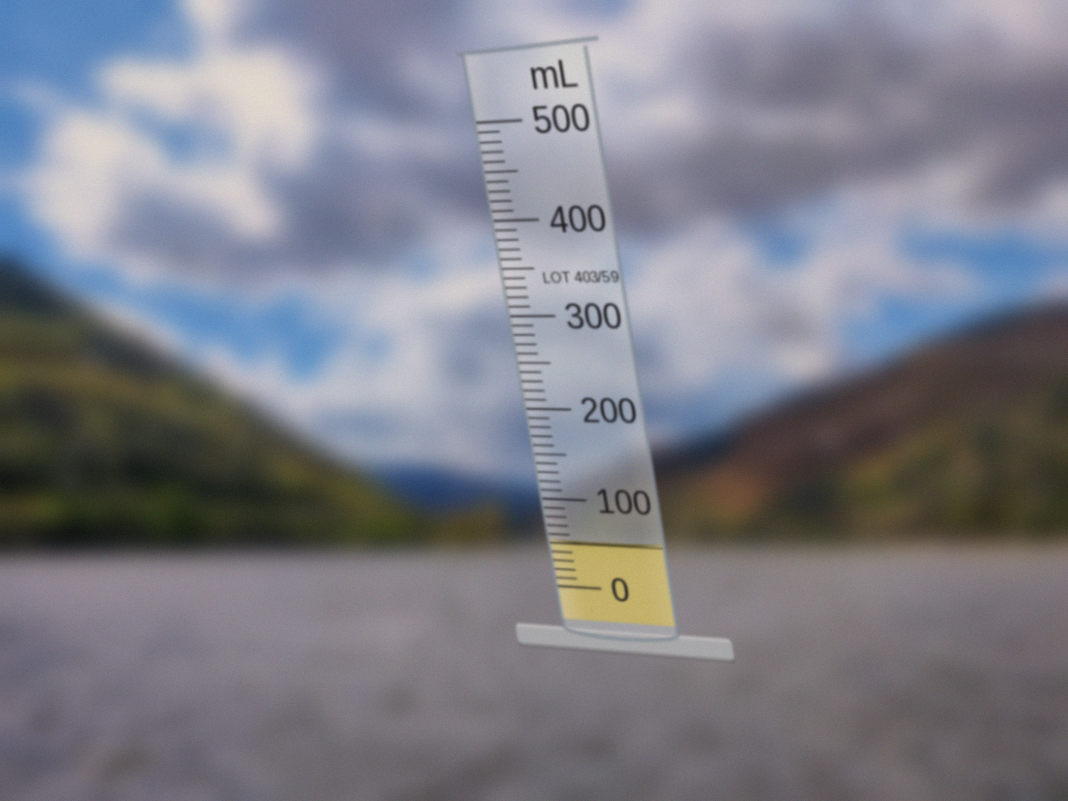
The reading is mL 50
